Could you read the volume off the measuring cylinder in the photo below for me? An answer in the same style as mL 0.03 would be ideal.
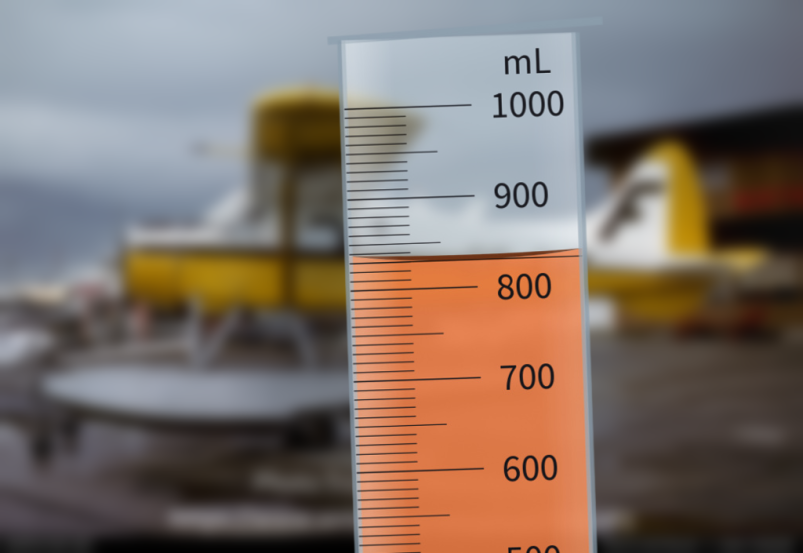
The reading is mL 830
